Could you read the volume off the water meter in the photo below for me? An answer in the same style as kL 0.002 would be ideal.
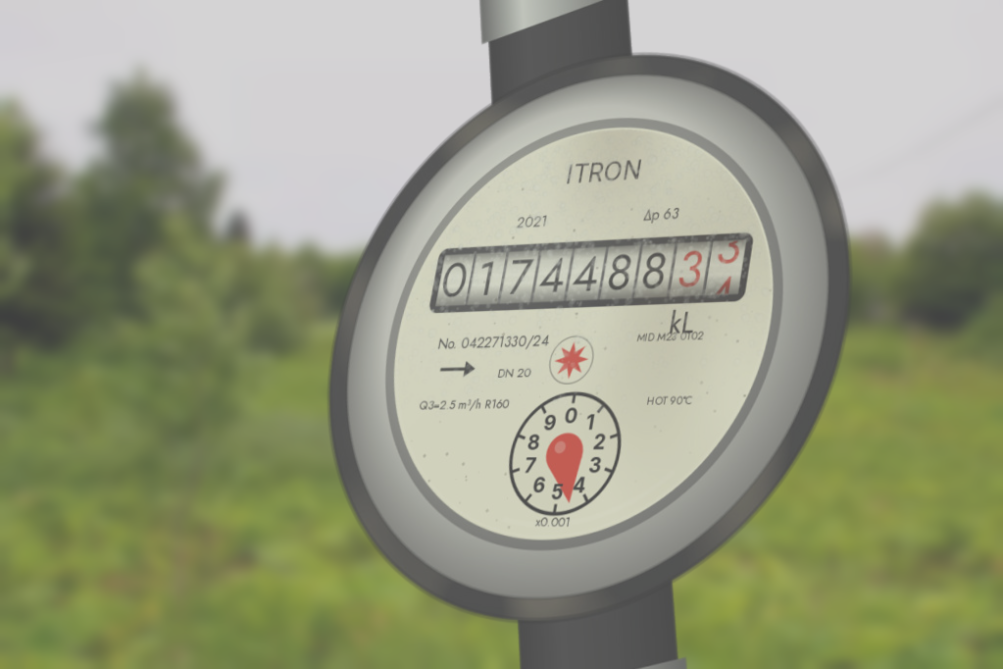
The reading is kL 174488.334
